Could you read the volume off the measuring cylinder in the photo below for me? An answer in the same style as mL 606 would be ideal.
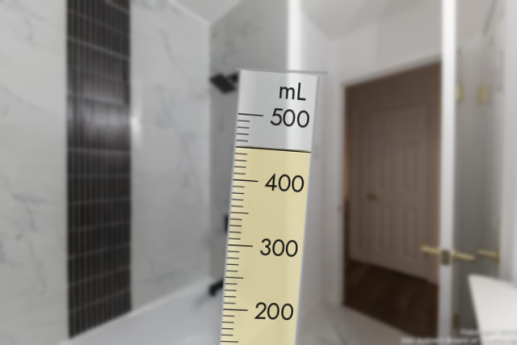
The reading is mL 450
